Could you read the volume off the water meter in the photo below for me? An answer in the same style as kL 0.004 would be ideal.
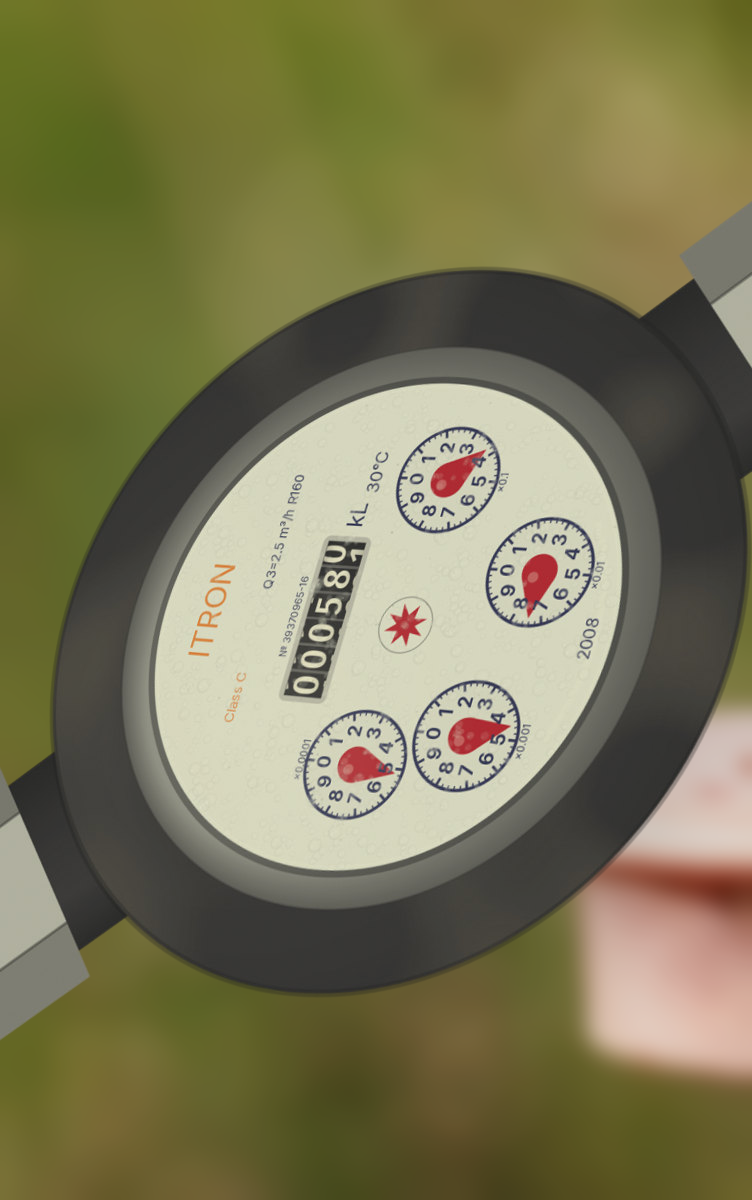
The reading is kL 580.3745
